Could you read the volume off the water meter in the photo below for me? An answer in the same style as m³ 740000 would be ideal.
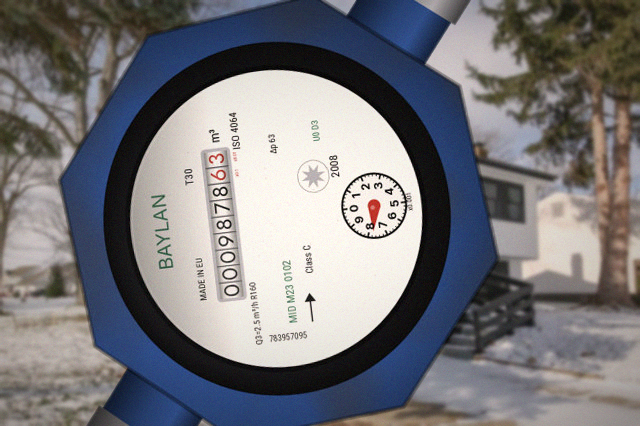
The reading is m³ 9878.637
